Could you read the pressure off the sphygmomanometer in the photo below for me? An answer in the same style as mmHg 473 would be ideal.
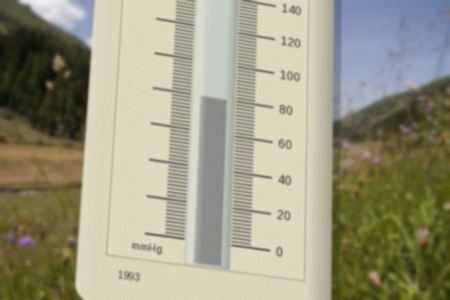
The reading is mmHg 80
